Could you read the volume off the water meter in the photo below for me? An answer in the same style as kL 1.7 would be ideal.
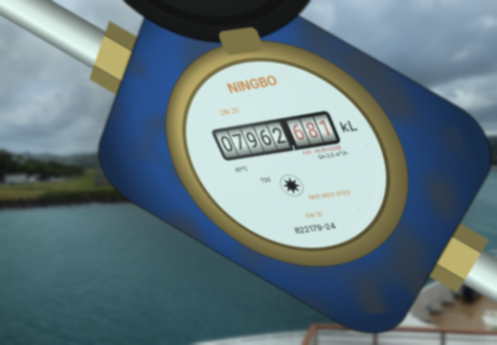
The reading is kL 7962.681
